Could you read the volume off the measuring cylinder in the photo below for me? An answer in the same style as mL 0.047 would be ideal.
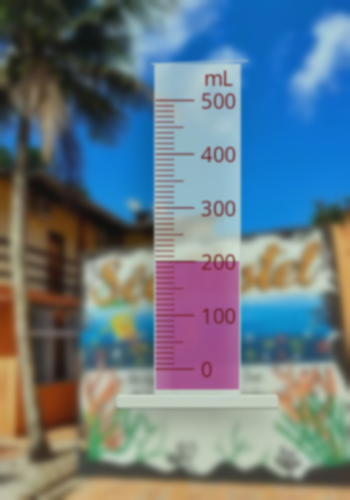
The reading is mL 200
